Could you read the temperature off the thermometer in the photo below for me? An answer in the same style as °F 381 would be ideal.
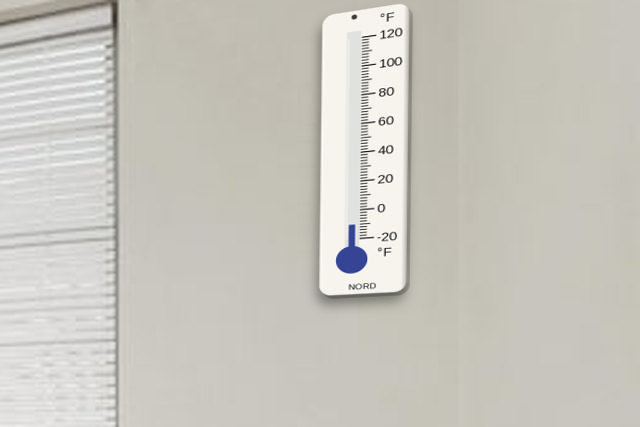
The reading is °F -10
